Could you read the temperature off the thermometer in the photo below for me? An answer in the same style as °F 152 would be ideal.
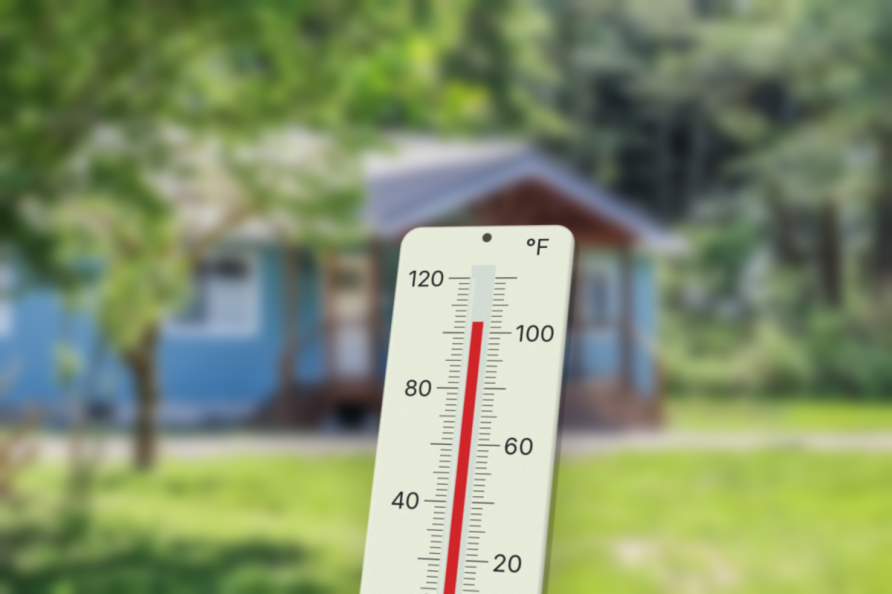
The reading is °F 104
